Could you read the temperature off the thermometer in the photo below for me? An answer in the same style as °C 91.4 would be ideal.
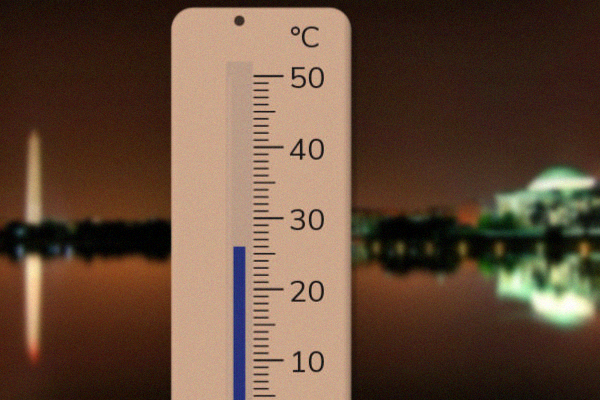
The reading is °C 26
